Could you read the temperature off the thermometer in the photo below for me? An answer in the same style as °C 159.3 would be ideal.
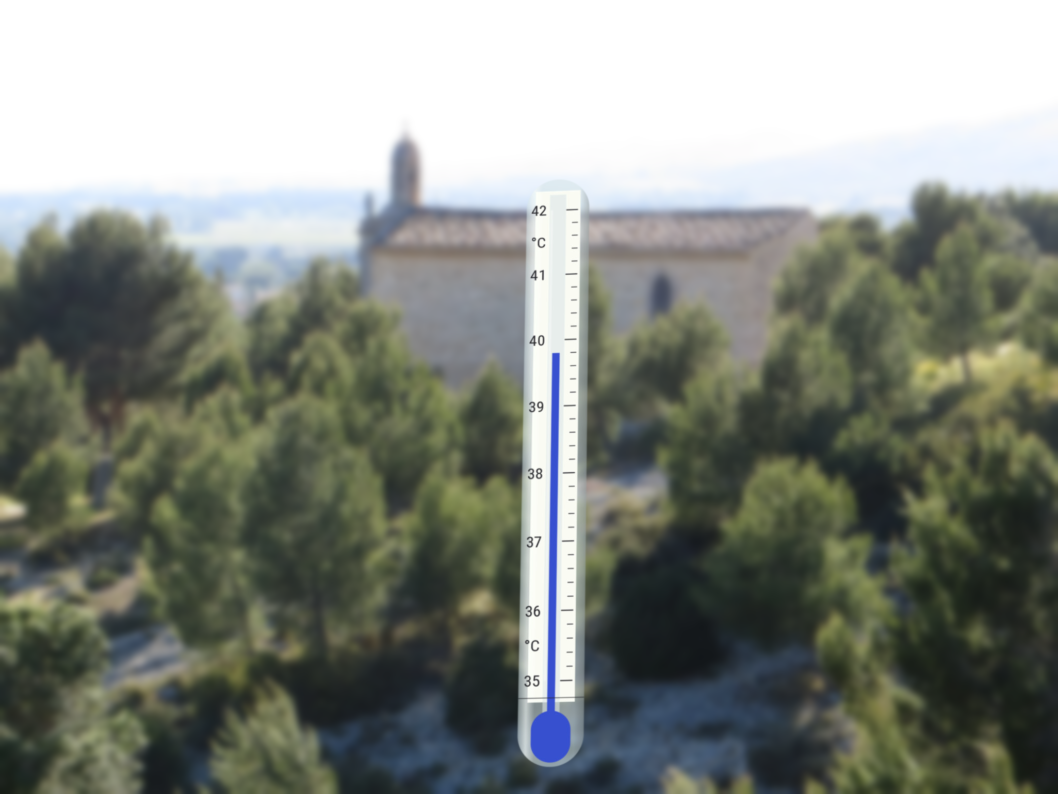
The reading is °C 39.8
